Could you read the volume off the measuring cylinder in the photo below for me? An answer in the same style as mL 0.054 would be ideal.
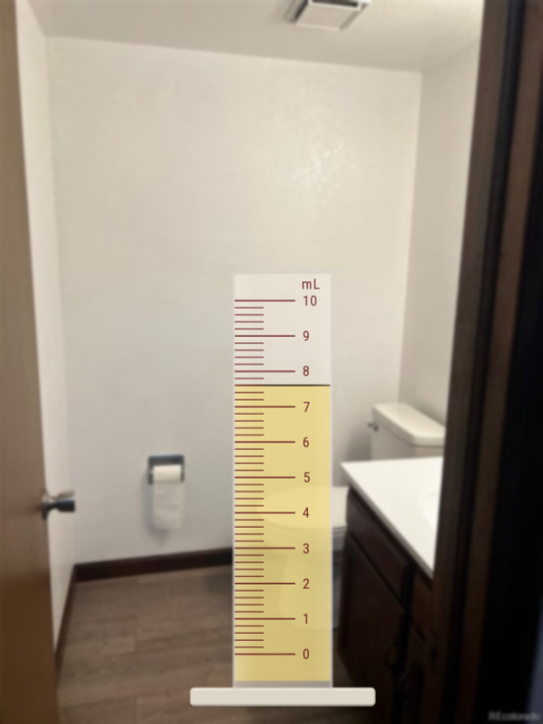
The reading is mL 7.6
